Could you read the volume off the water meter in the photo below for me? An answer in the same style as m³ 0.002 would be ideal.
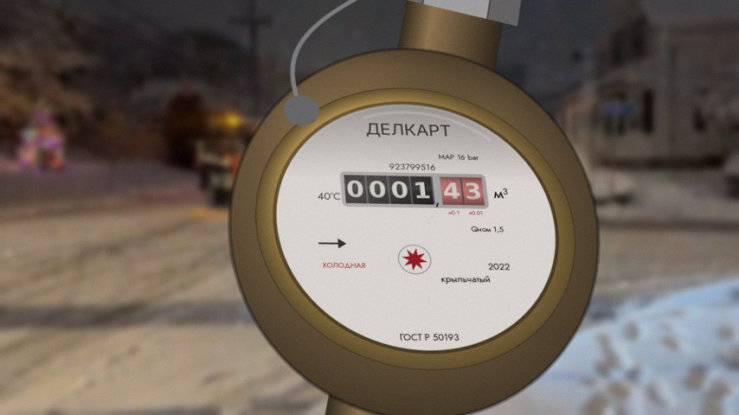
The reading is m³ 1.43
